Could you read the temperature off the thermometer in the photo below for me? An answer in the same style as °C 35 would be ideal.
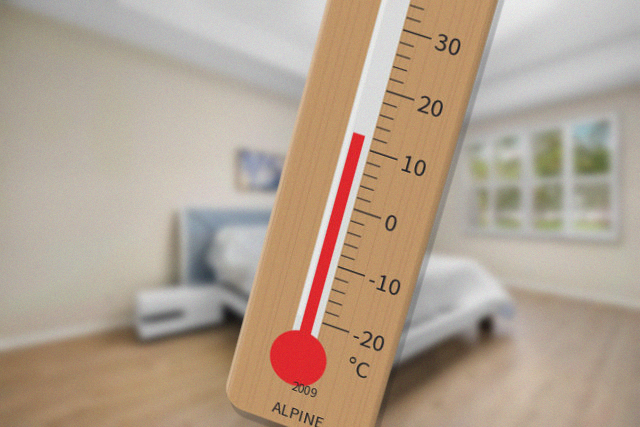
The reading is °C 12
